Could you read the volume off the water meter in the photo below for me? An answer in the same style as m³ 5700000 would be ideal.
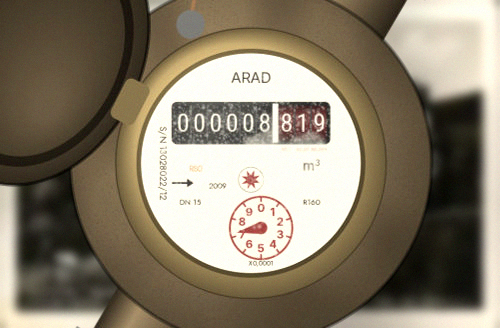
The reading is m³ 8.8197
